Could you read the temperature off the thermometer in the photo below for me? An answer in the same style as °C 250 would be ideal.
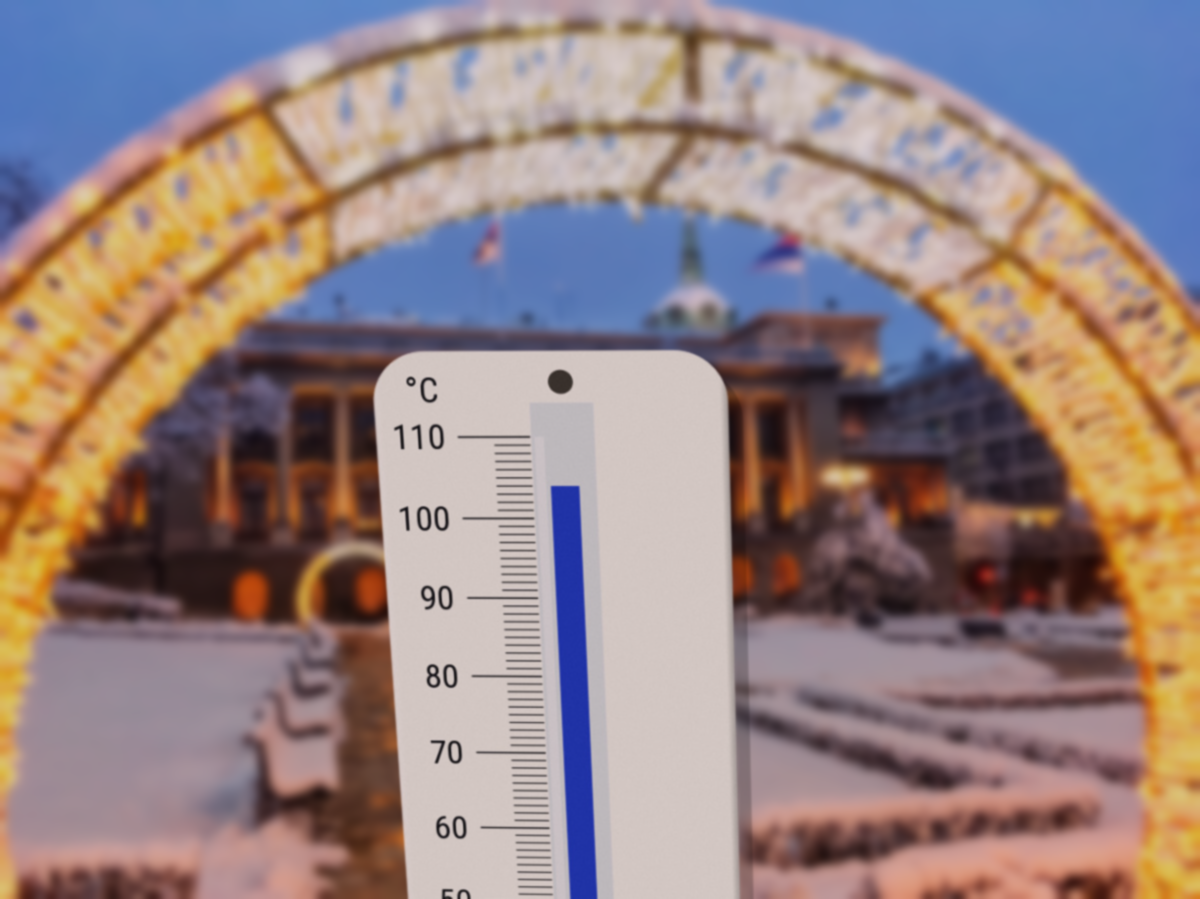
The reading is °C 104
